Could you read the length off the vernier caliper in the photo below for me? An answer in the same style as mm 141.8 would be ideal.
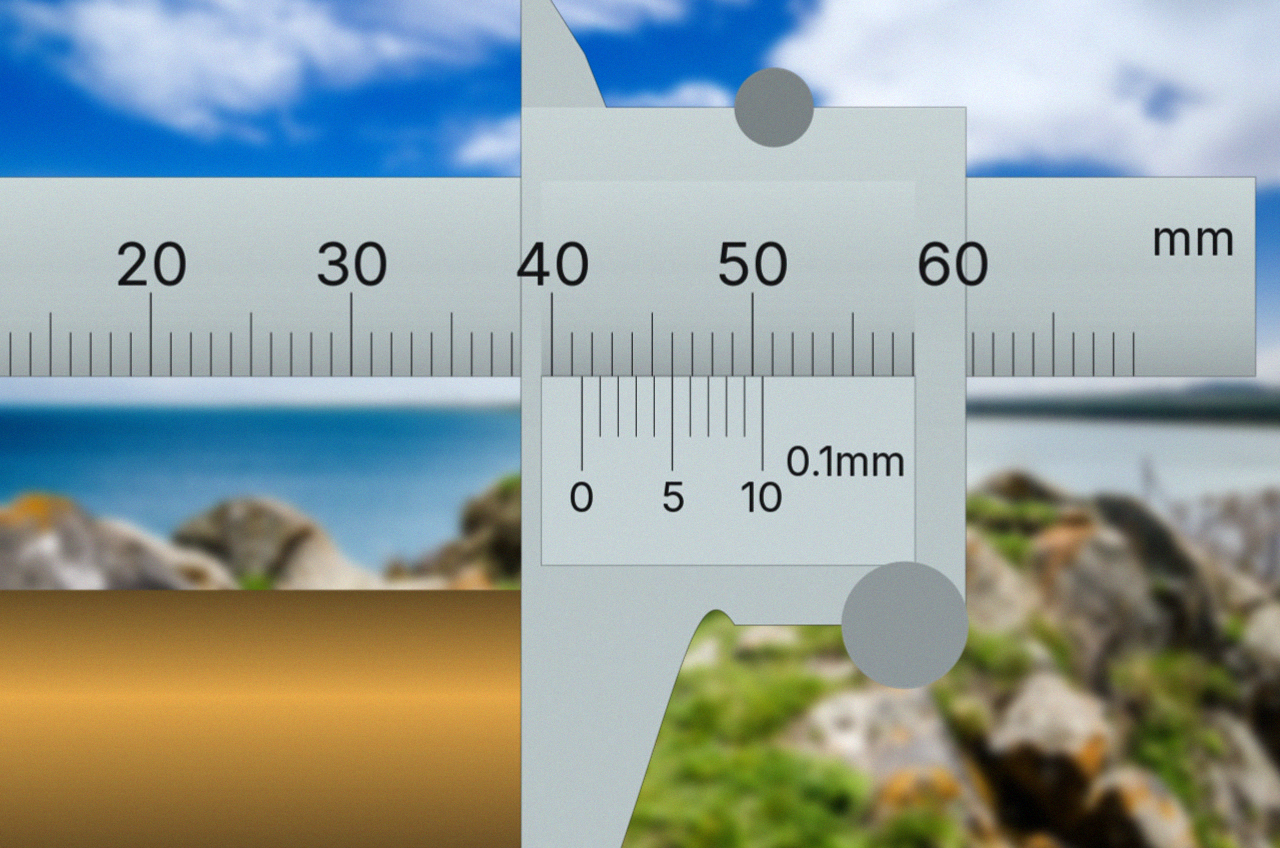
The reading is mm 41.5
